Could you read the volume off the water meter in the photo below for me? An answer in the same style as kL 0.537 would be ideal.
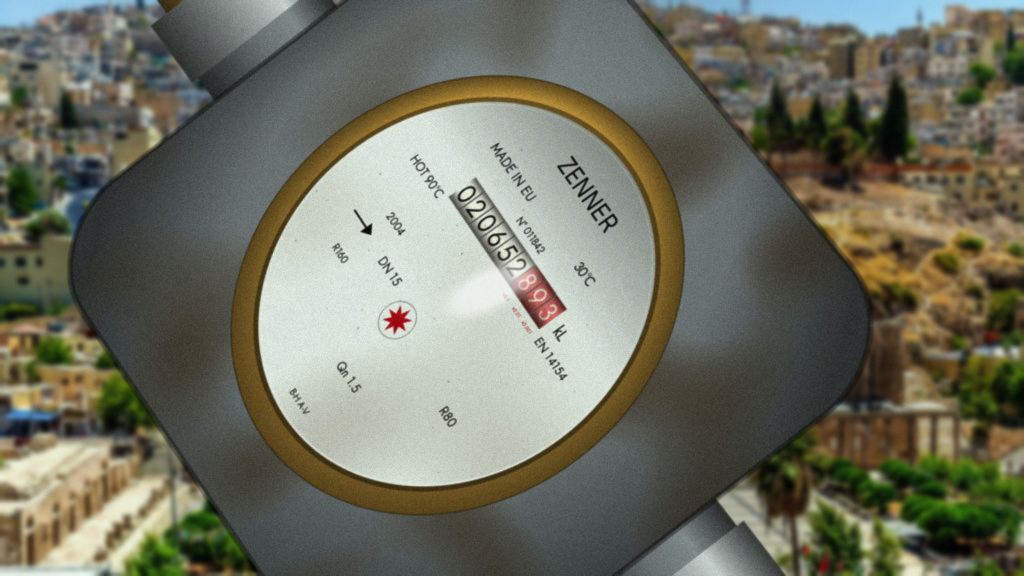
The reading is kL 20652.893
